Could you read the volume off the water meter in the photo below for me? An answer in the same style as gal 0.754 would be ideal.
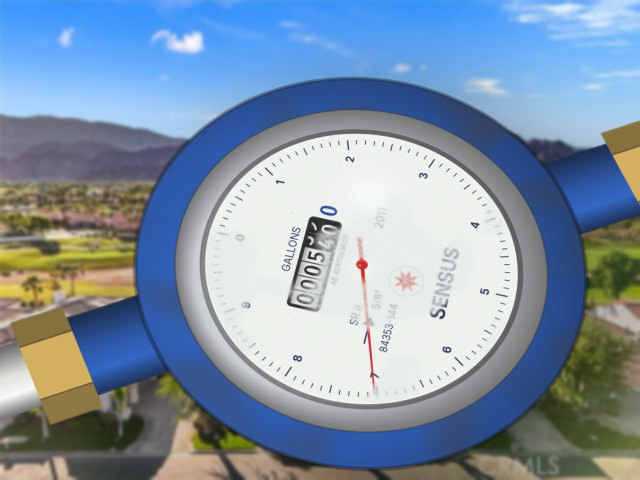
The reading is gal 5397.0
